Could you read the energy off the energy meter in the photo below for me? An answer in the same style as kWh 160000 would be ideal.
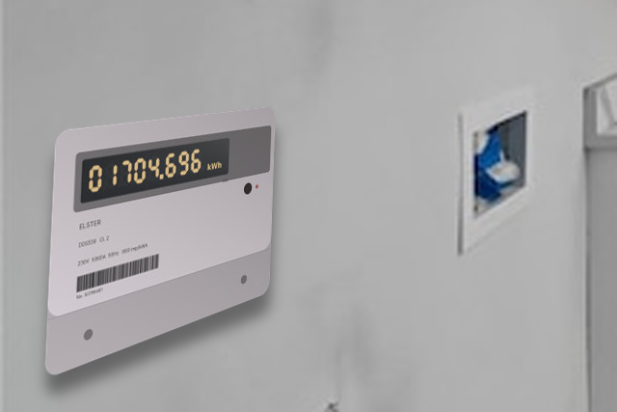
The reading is kWh 1704.696
